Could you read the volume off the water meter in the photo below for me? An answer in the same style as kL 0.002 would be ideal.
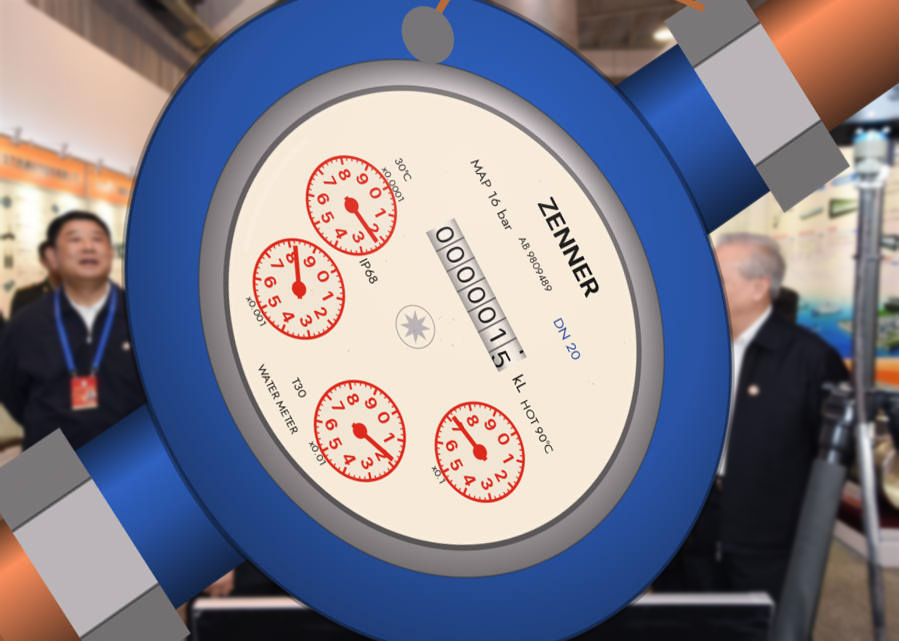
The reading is kL 14.7182
